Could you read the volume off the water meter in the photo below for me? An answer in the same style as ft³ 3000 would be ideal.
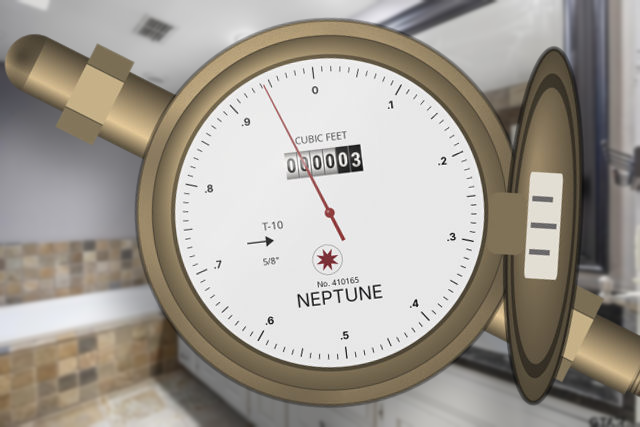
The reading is ft³ 2.94
